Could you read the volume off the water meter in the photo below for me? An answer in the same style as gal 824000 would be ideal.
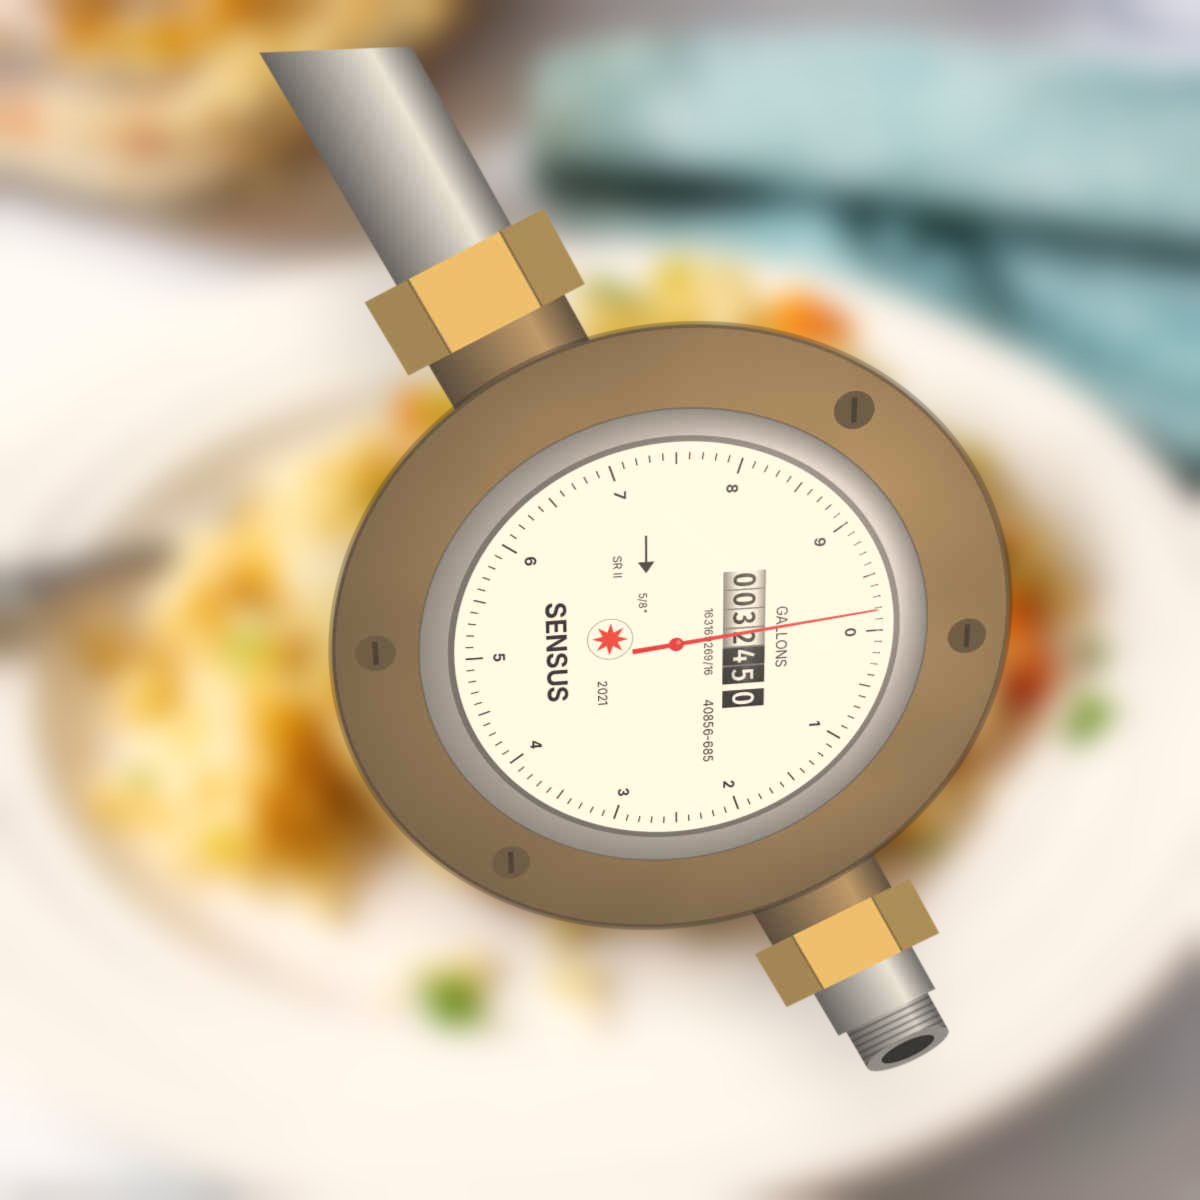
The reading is gal 32449.8
